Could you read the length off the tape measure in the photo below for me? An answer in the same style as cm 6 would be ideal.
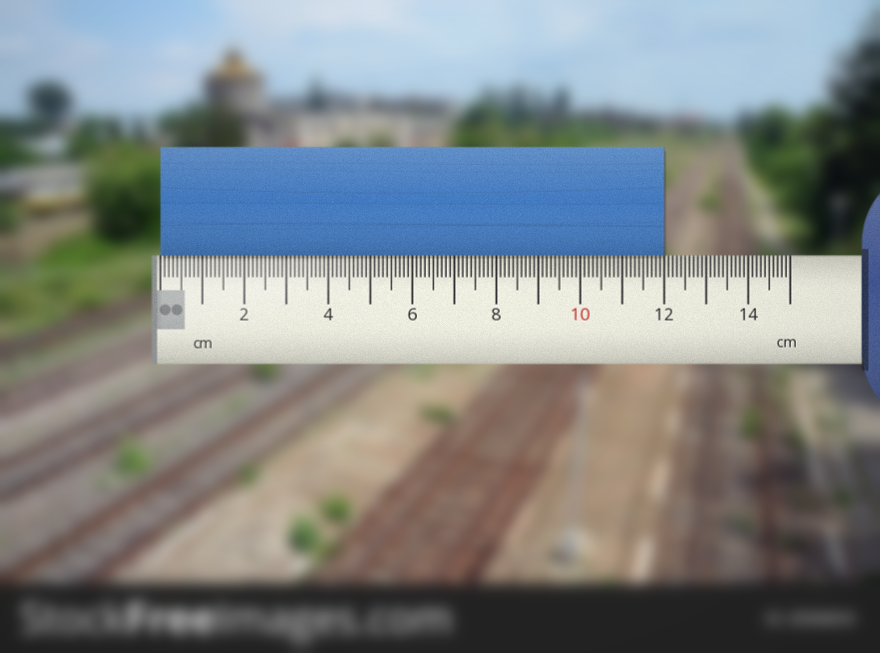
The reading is cm 12
